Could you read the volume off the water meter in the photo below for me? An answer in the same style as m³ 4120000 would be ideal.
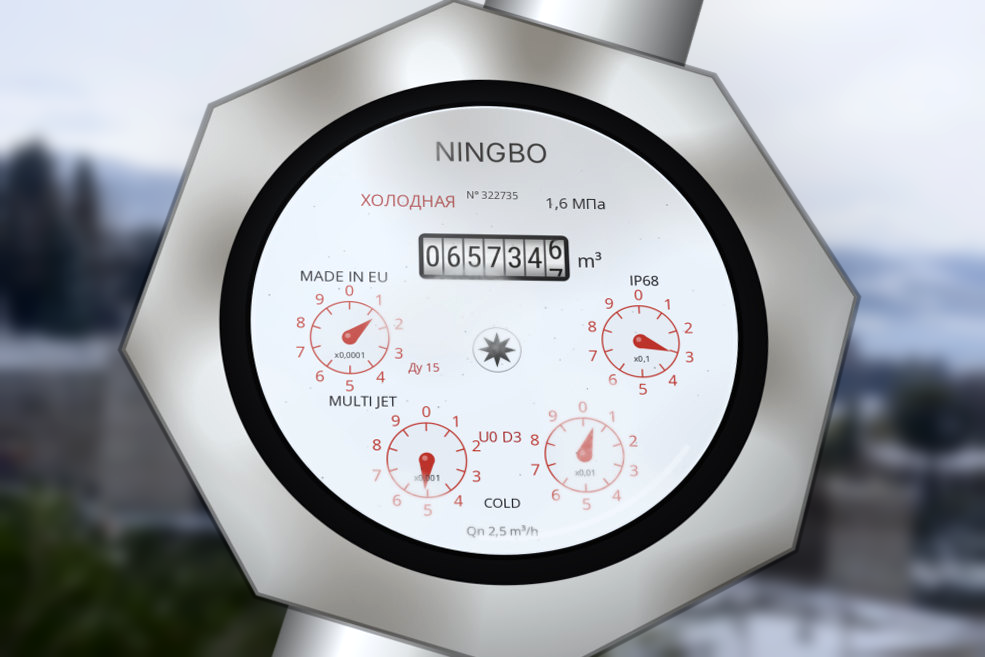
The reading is m³ 657346.3051
